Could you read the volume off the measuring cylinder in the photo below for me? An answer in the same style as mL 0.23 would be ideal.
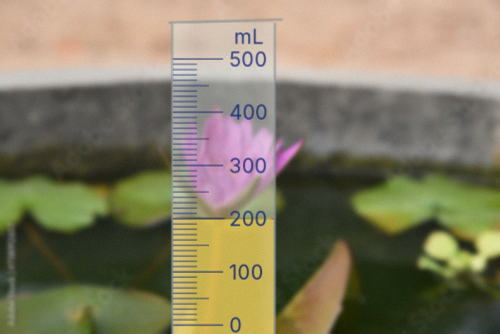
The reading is mL 200
